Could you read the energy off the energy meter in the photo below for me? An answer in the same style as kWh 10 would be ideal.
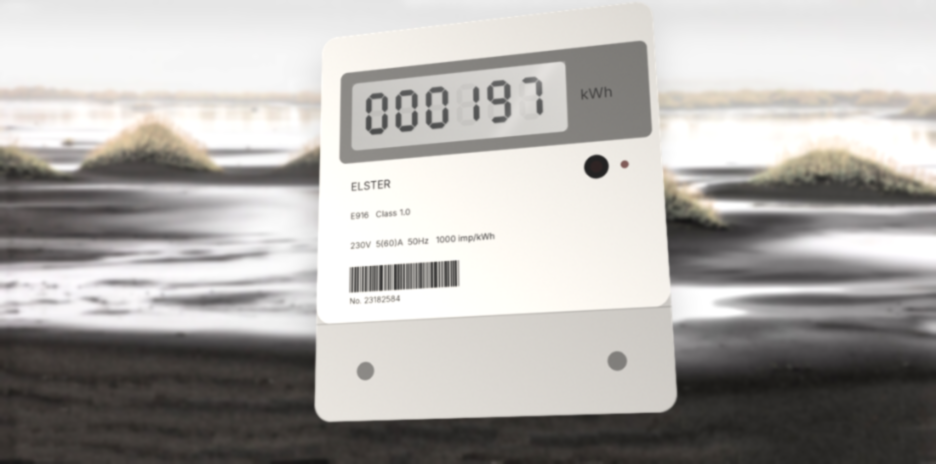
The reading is kWh 197
